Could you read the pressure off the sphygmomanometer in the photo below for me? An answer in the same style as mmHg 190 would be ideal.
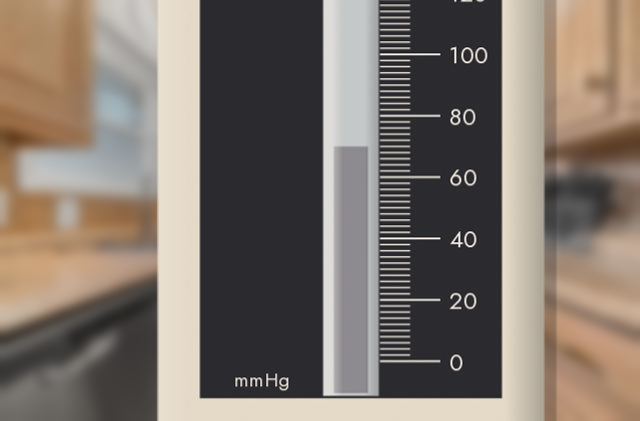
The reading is mmHg 70
